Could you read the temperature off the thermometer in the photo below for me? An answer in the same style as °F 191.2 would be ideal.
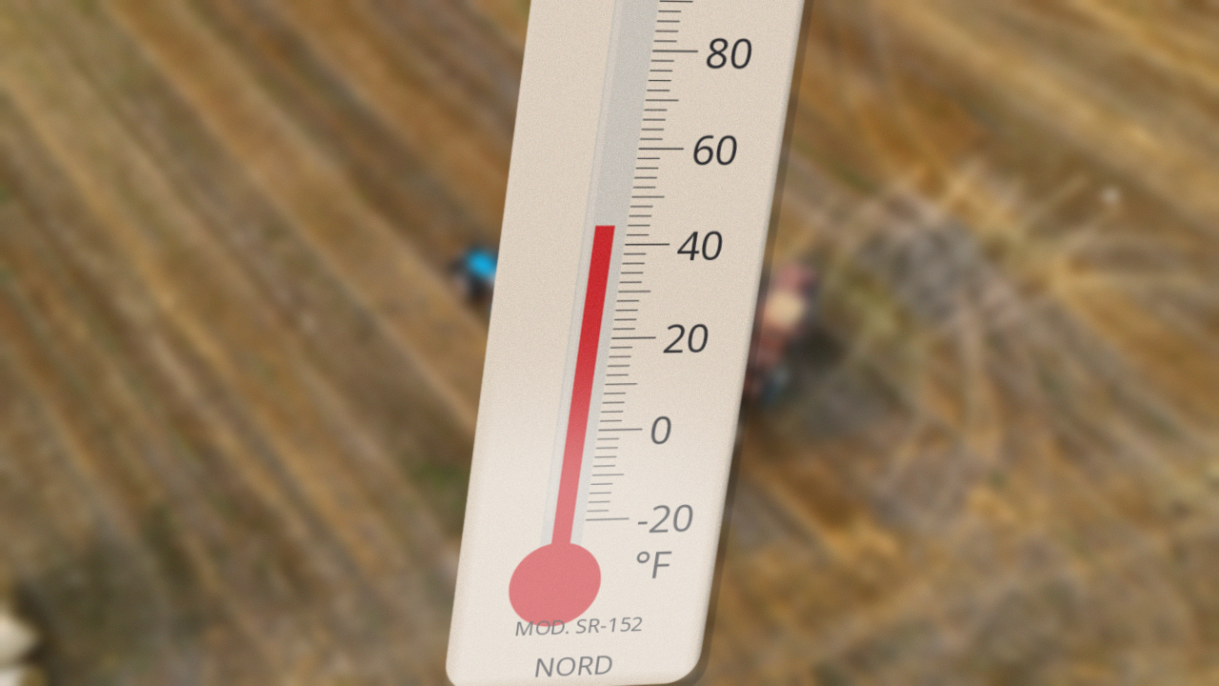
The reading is °F 44
